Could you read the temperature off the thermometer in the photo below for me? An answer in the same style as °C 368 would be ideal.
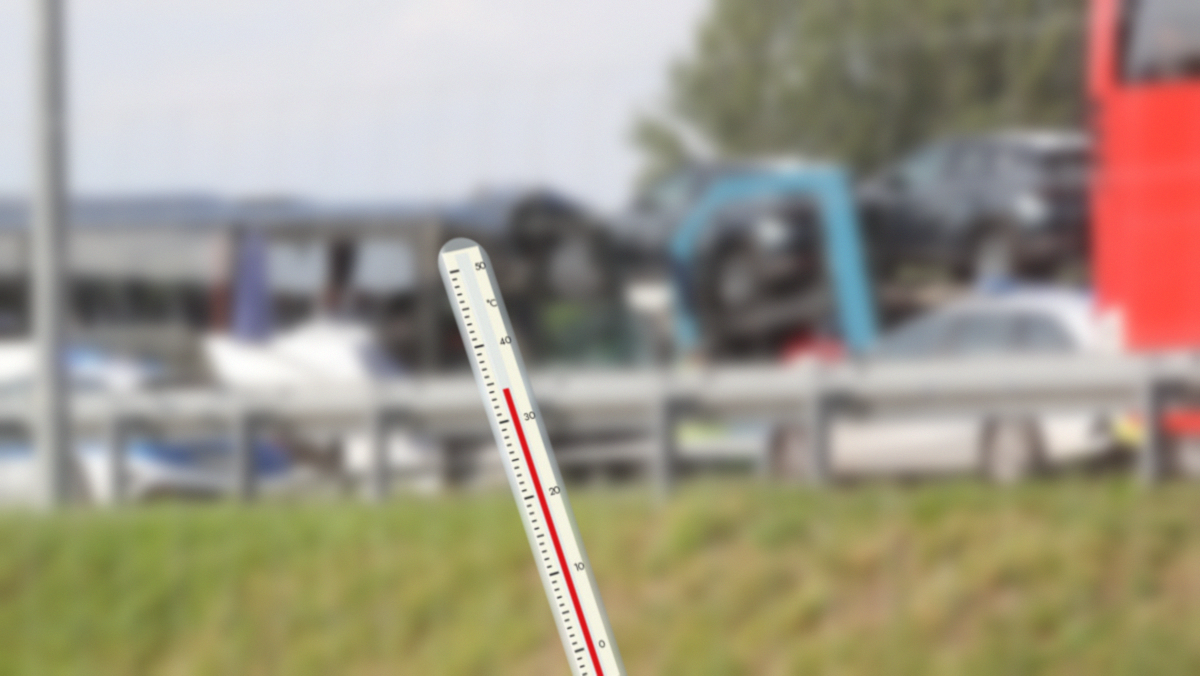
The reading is °C 34
